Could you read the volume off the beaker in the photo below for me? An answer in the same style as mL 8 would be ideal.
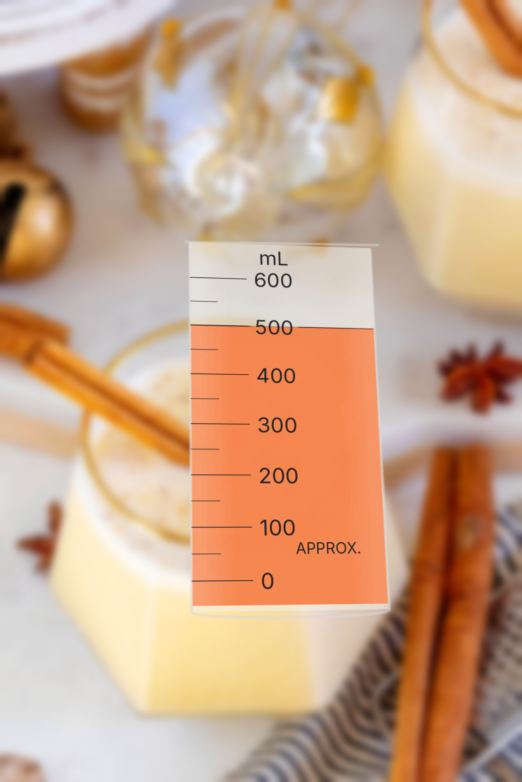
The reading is mL 500
